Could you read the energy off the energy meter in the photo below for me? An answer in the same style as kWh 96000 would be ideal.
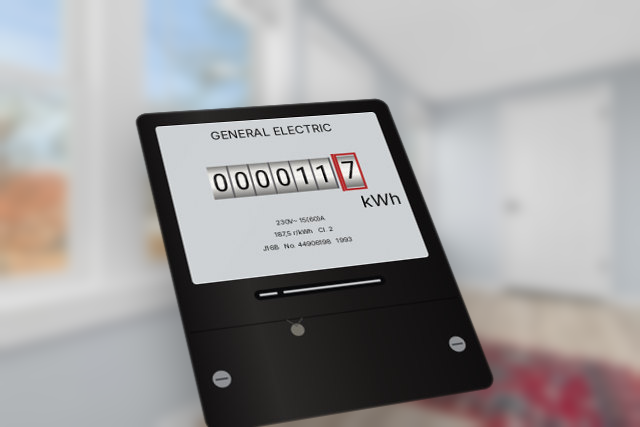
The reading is kWh 11.7
